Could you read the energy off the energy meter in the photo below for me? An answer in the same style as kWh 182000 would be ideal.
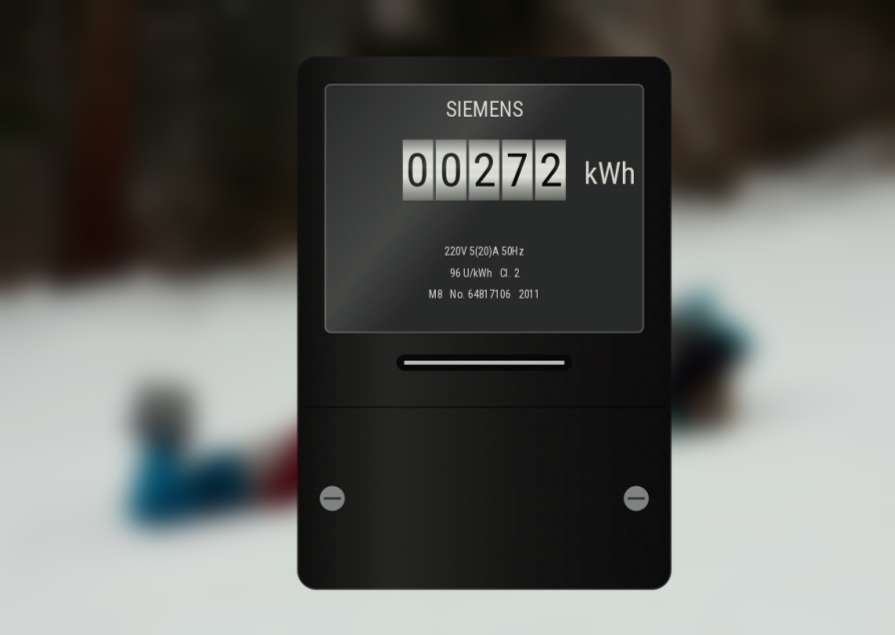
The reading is kWh 272
